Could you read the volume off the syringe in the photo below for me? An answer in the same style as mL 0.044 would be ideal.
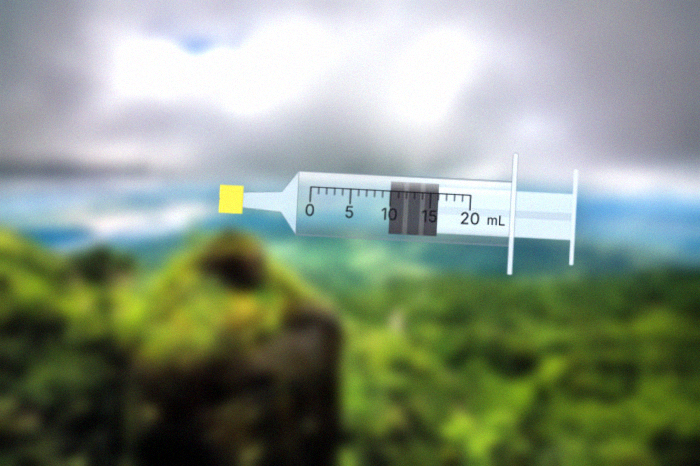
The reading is mL 10
